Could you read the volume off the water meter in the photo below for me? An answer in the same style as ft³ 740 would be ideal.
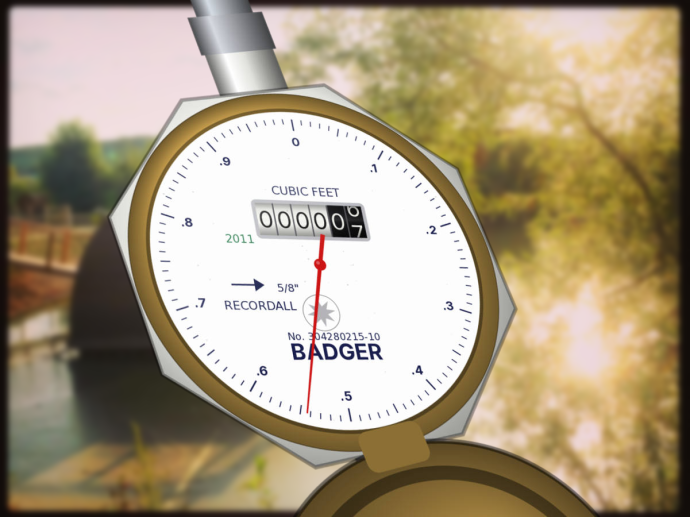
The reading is ft³ 6.54
